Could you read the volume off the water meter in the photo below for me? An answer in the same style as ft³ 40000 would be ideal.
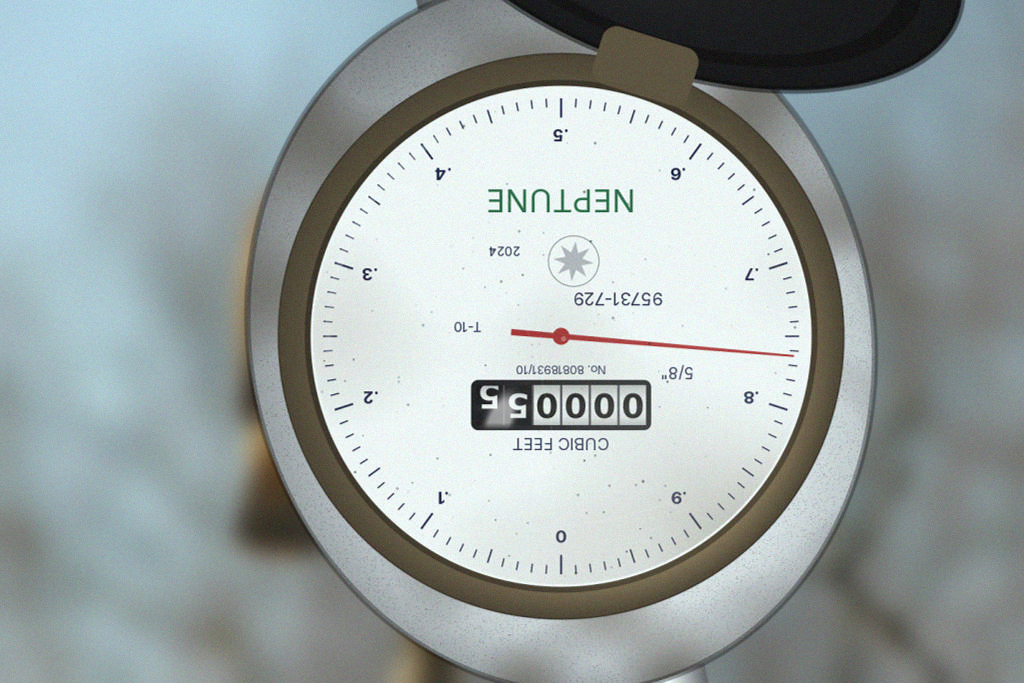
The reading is ft³ 54.76
